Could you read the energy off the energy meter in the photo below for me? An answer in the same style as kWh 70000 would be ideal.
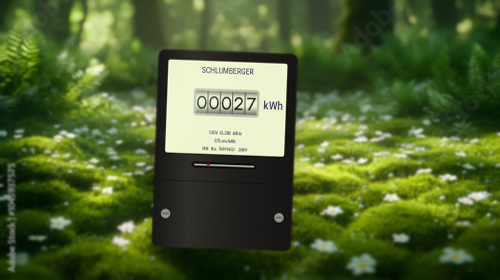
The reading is kWh 27
